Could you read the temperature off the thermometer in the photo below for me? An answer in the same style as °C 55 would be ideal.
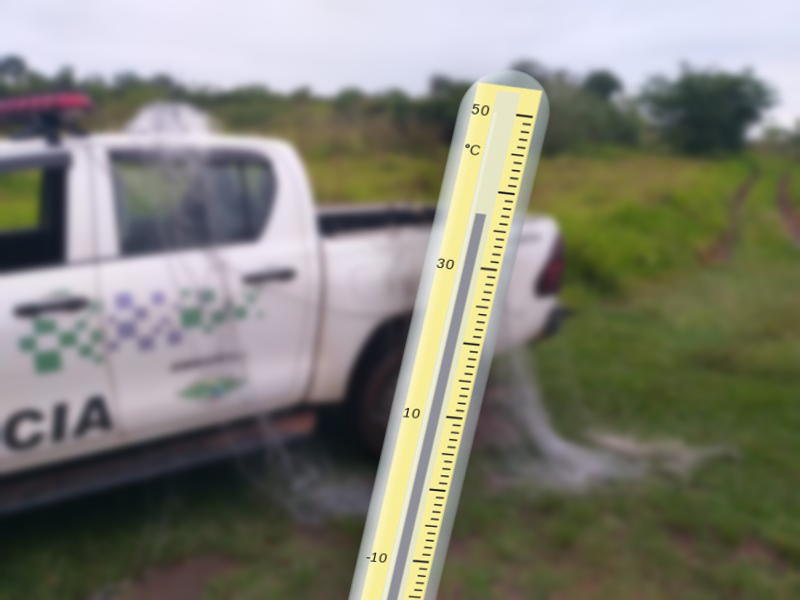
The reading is °C 37
